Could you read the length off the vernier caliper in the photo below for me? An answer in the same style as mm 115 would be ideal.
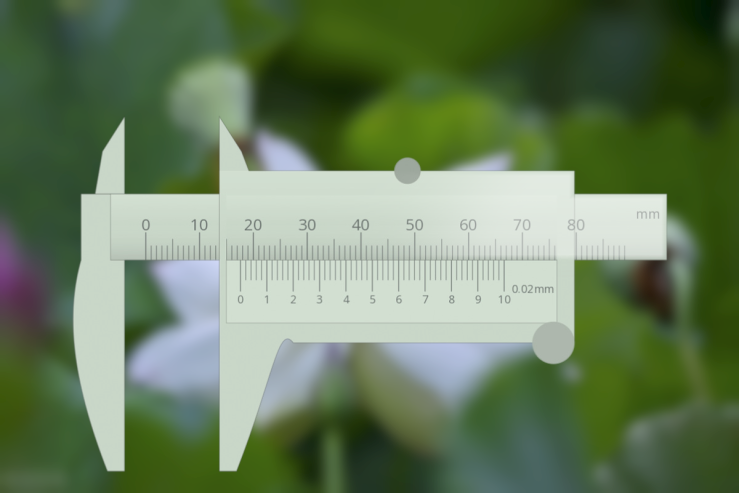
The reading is mm 17.6
